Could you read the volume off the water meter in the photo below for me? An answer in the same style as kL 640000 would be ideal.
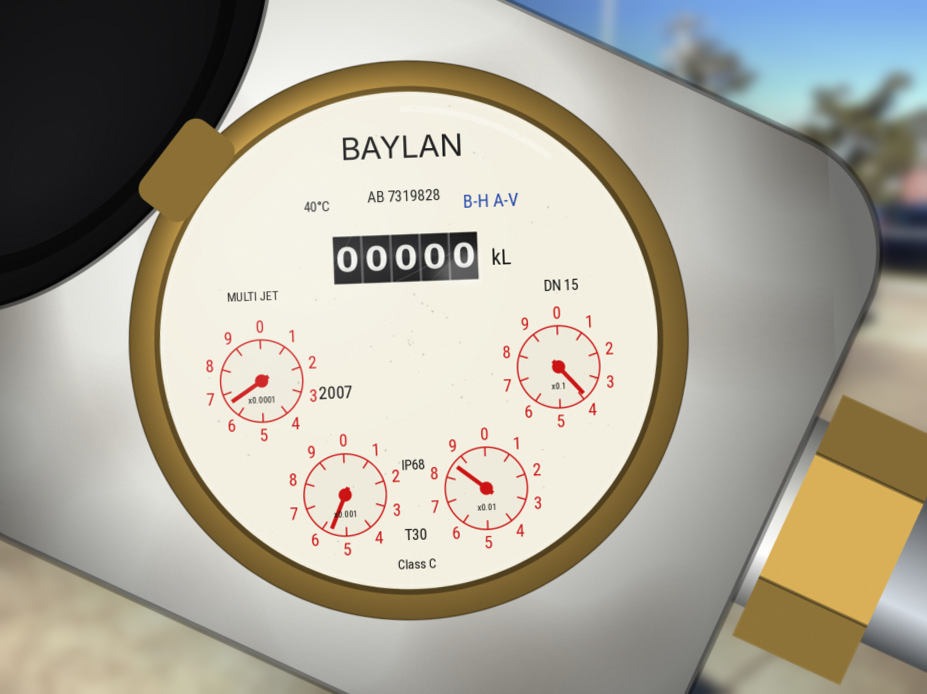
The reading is kL 0.3856
